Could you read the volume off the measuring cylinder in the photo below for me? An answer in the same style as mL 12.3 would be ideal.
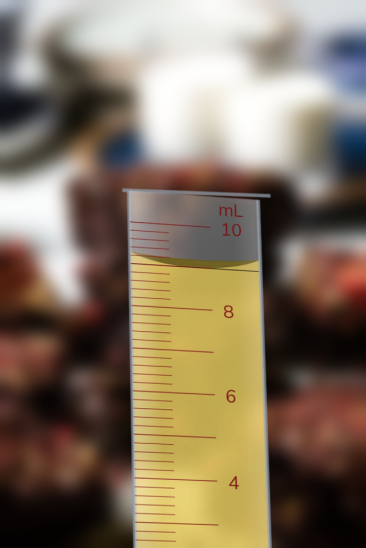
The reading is mL 9
